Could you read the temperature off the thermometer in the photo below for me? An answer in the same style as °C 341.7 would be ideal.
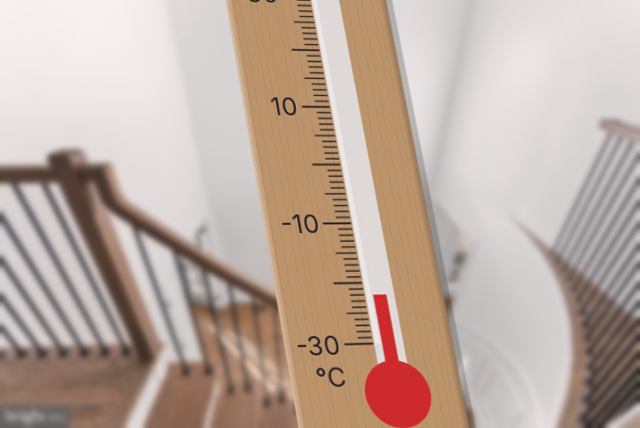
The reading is °C -22
